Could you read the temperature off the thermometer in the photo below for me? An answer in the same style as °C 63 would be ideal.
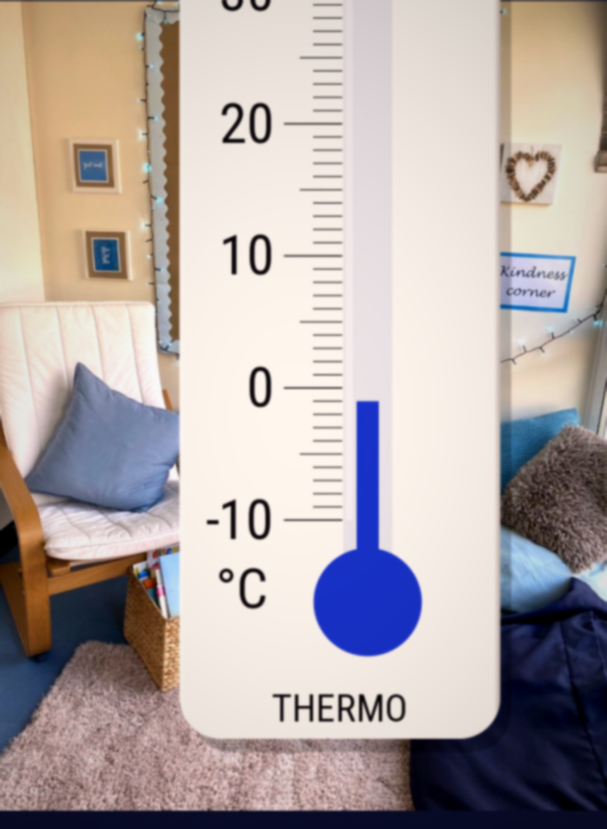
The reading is °C -1
